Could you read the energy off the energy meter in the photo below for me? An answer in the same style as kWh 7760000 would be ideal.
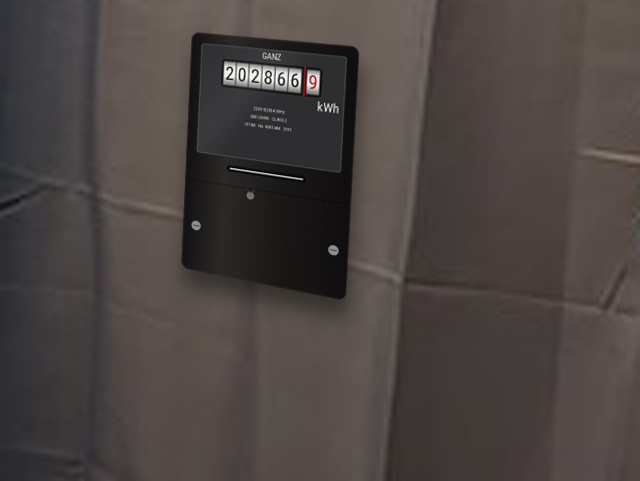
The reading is kWh 202866.9
